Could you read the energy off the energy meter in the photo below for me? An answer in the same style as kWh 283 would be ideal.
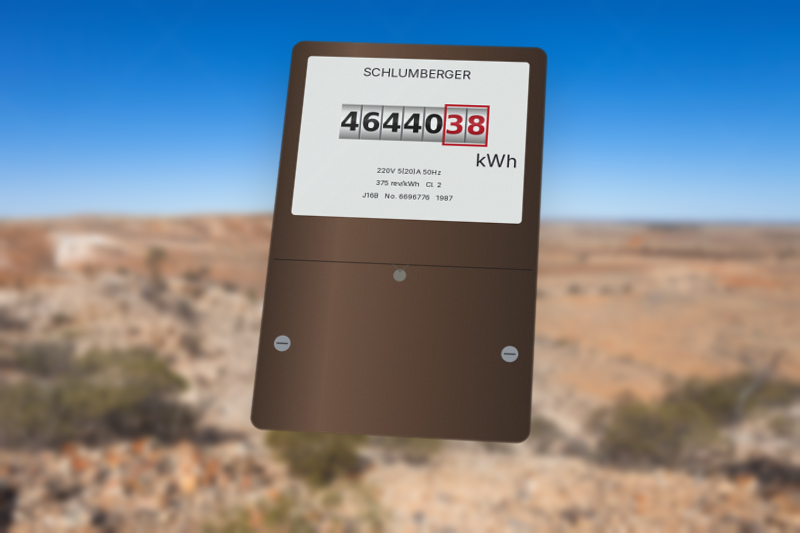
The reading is kWh 46440.38
